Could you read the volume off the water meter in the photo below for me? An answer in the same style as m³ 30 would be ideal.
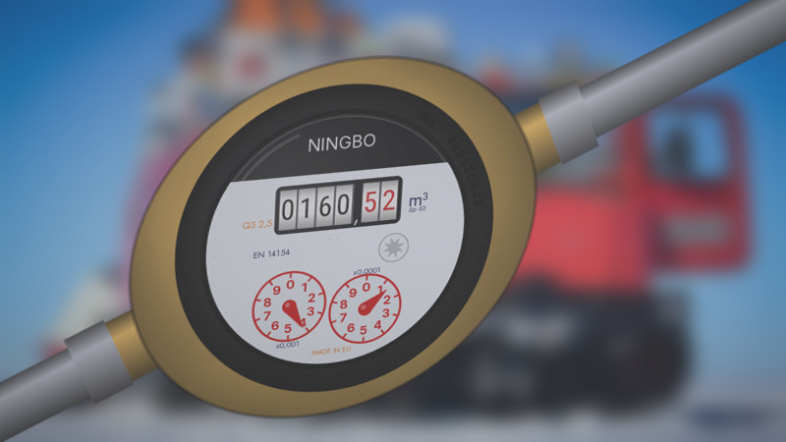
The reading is m³ 160.5241
